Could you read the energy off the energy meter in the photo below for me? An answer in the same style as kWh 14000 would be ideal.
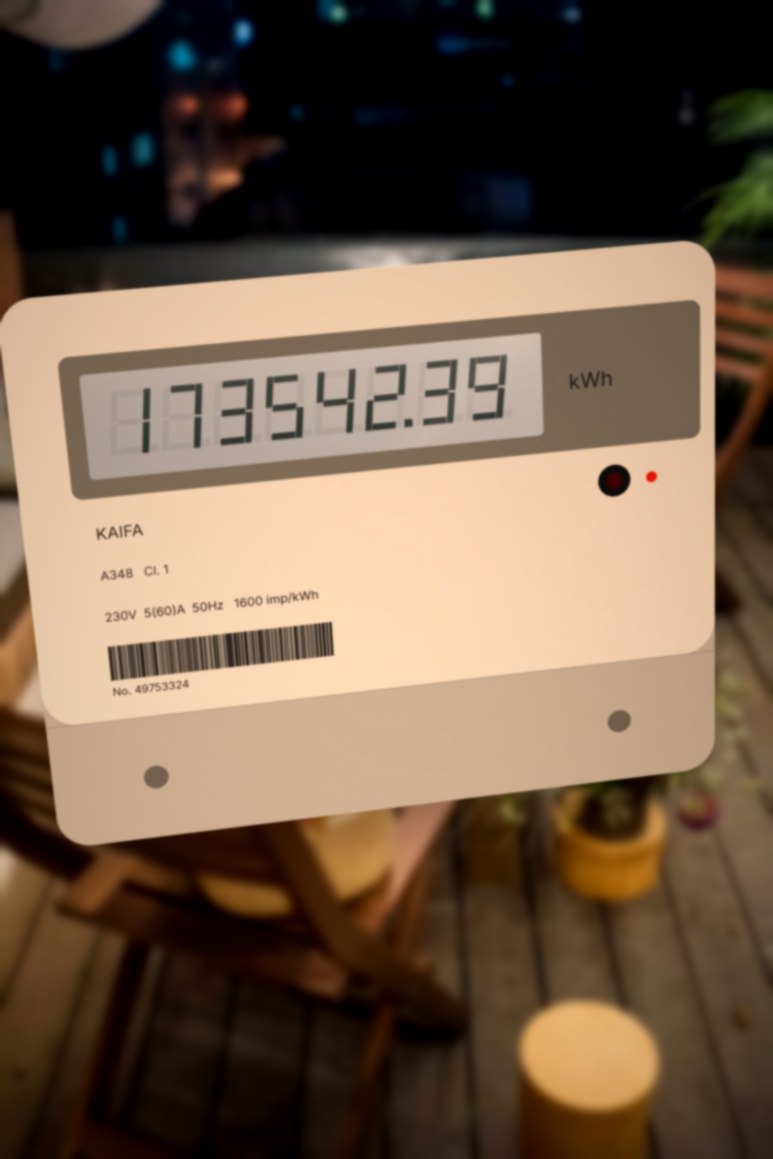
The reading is kWh 173542.39
